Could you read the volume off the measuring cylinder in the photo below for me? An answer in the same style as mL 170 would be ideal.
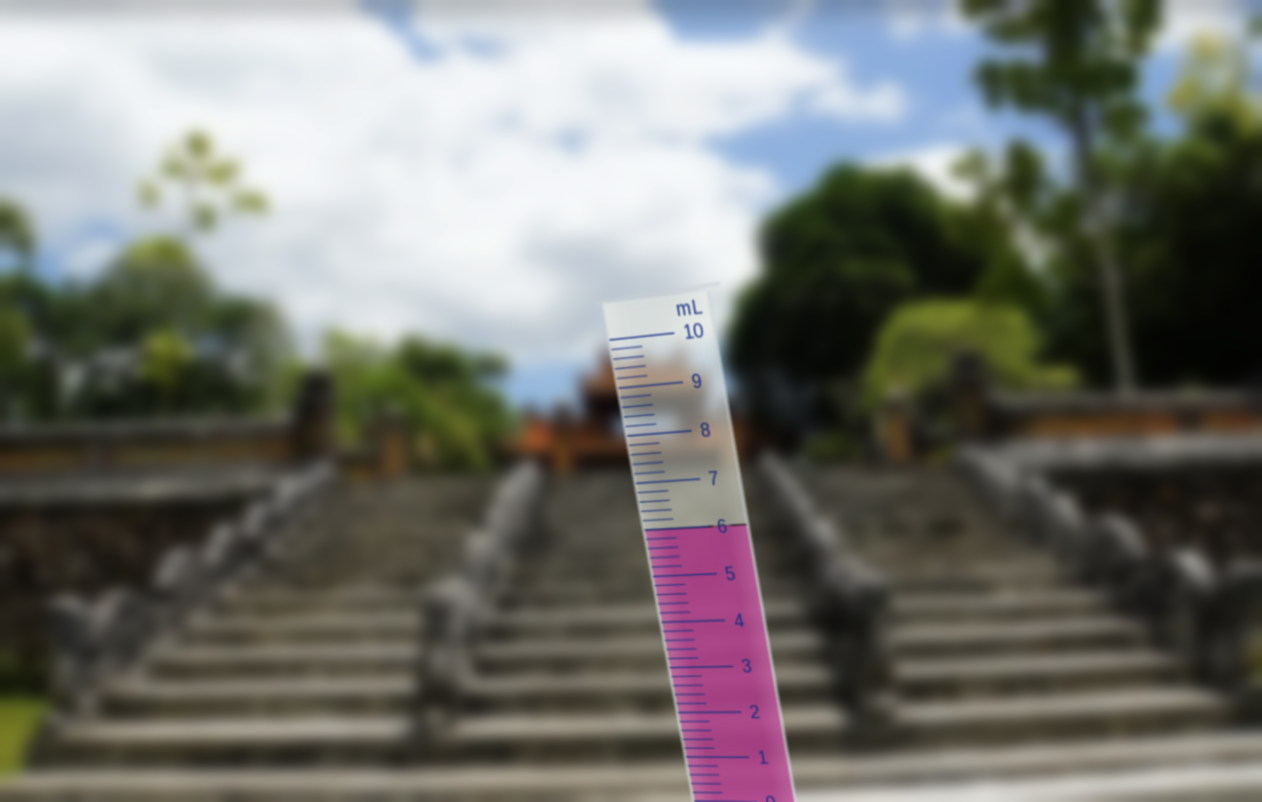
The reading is mL 6
